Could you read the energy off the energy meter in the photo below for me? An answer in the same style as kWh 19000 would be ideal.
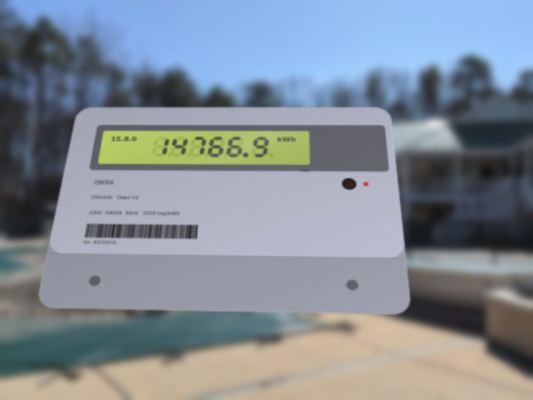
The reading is kWh 14766.9
